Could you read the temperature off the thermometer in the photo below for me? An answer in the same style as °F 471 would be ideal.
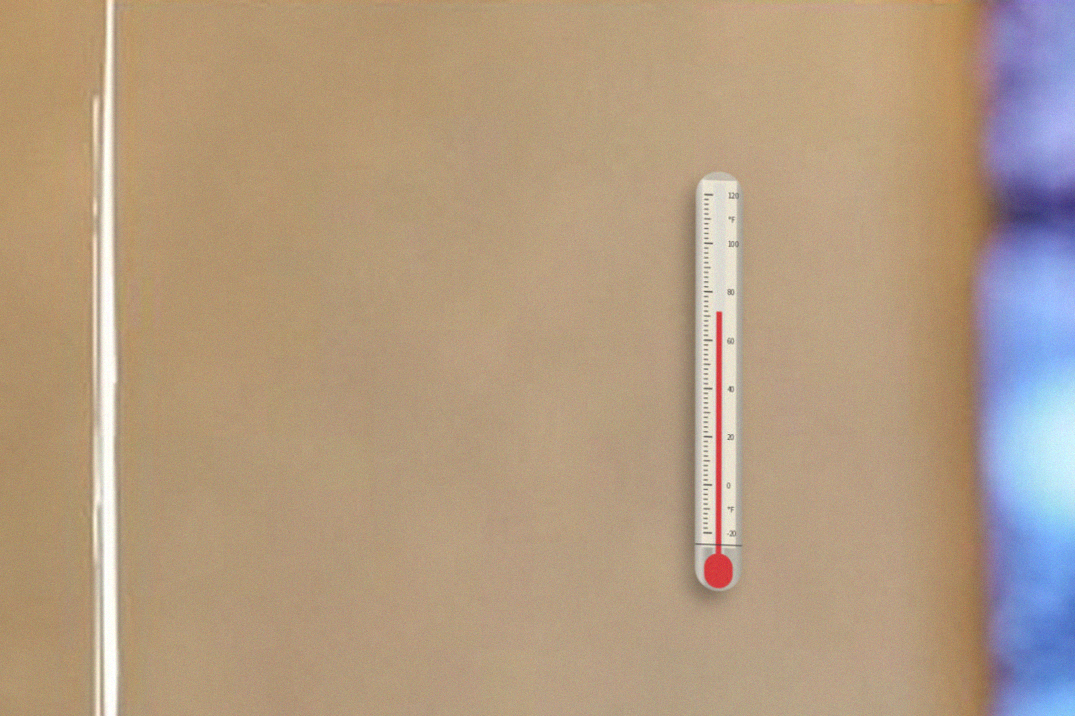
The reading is °F 72
